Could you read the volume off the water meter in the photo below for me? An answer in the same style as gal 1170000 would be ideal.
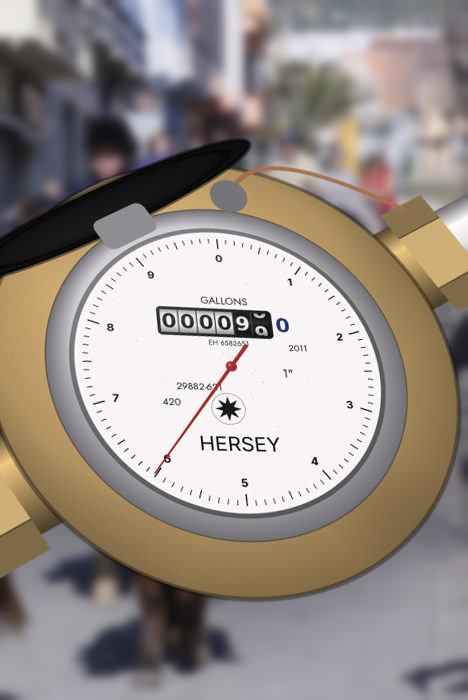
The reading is gal 986.0
